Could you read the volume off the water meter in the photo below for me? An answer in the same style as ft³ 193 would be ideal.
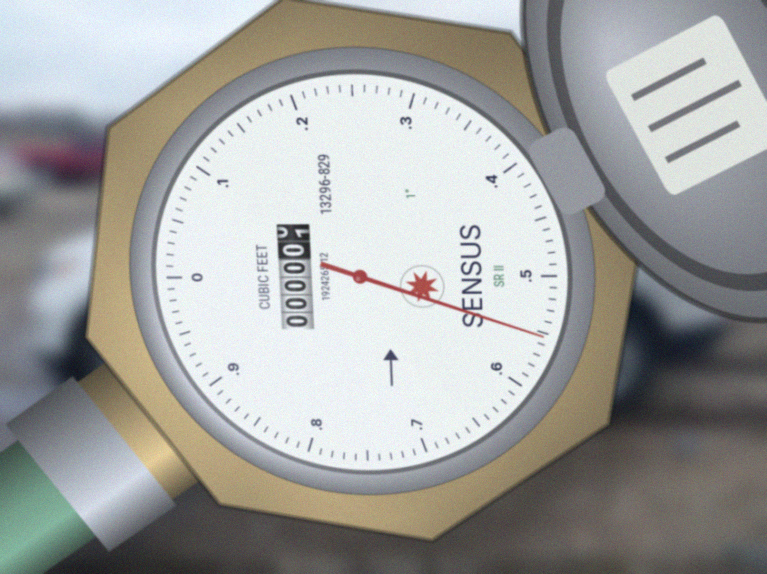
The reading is ft³ 0.55
